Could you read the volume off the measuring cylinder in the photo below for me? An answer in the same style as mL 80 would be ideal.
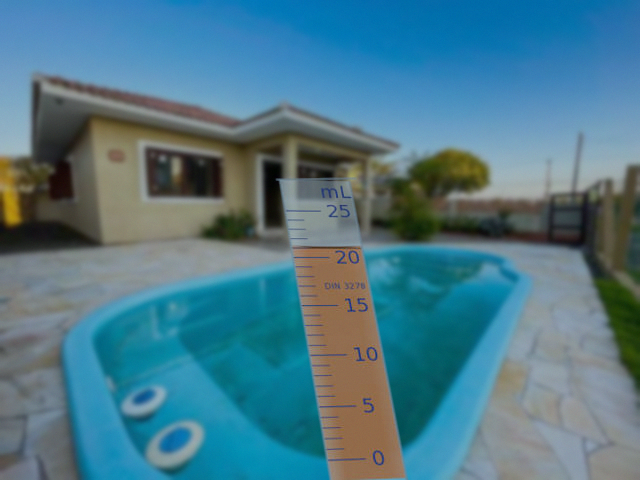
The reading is mL 21
